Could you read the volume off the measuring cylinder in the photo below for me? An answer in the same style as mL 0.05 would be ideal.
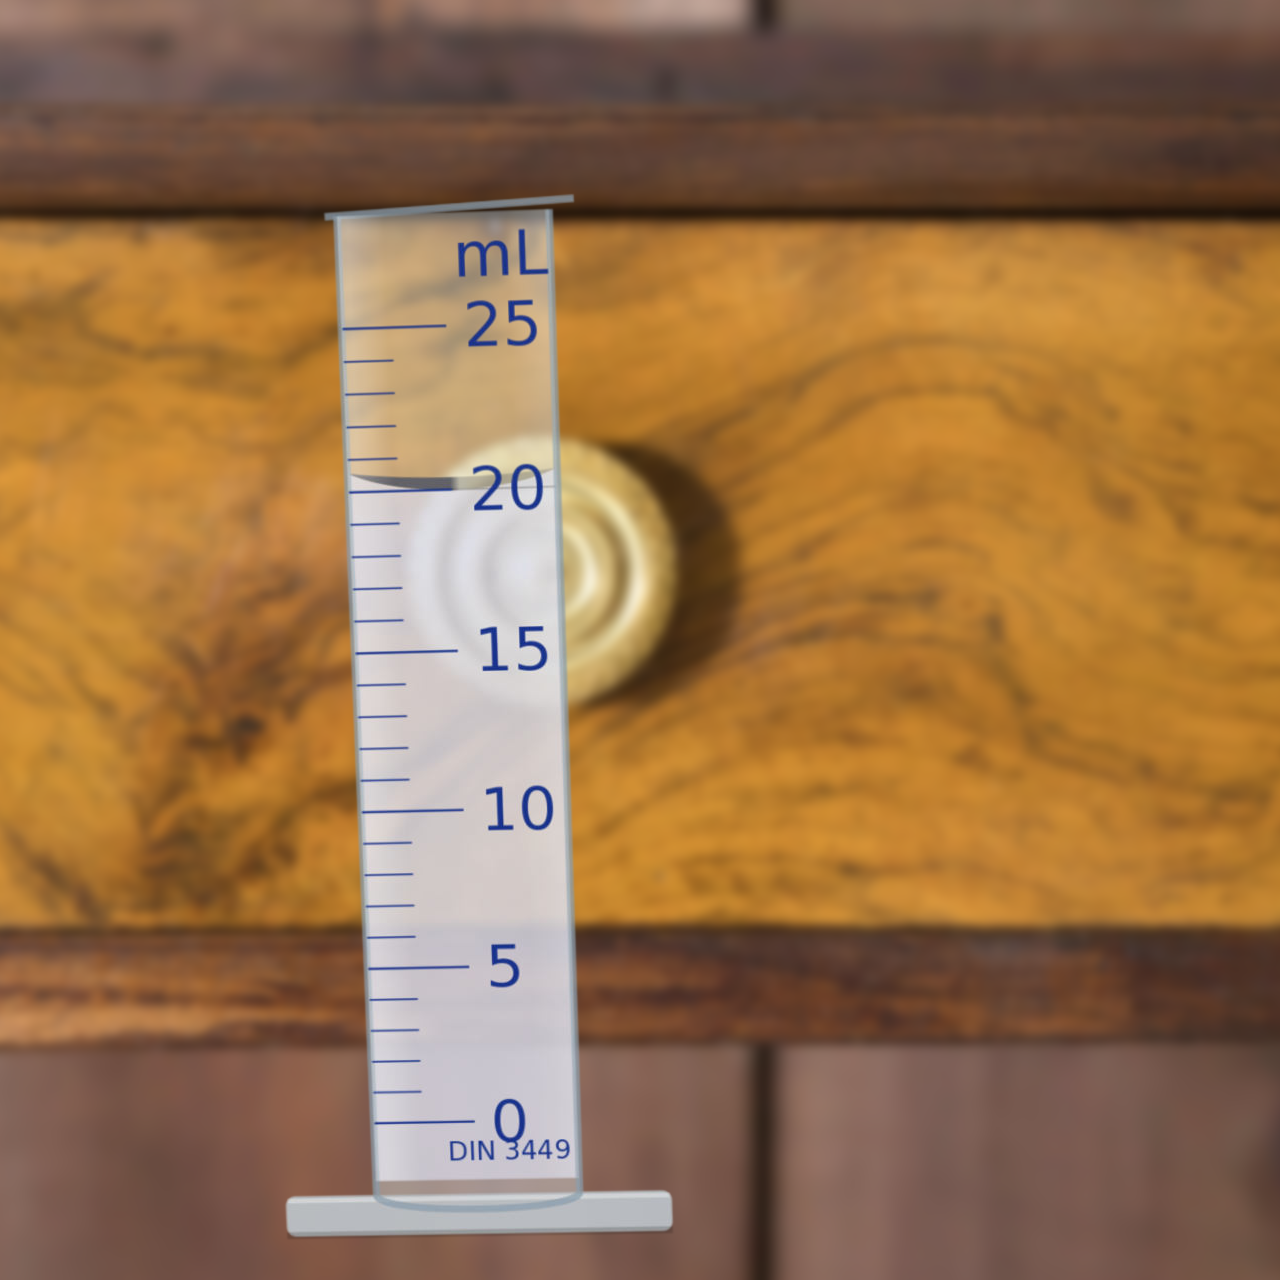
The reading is mL 20
